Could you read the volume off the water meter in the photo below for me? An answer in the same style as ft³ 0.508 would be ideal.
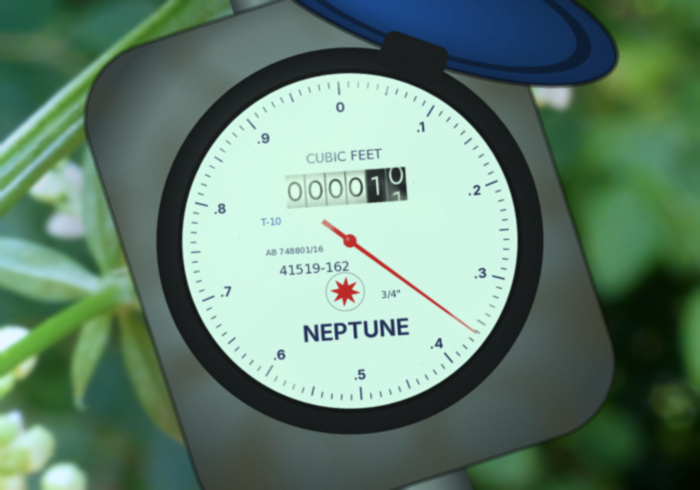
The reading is ft³ 10.36
